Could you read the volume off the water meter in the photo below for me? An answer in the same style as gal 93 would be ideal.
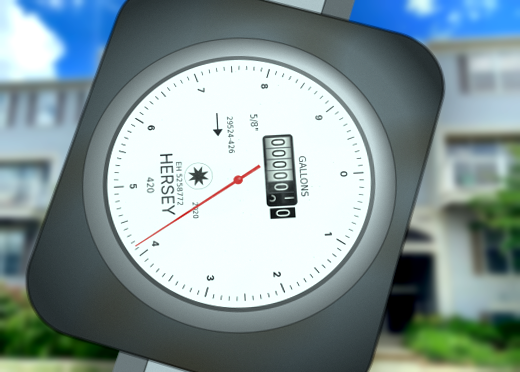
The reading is gal 14.1
